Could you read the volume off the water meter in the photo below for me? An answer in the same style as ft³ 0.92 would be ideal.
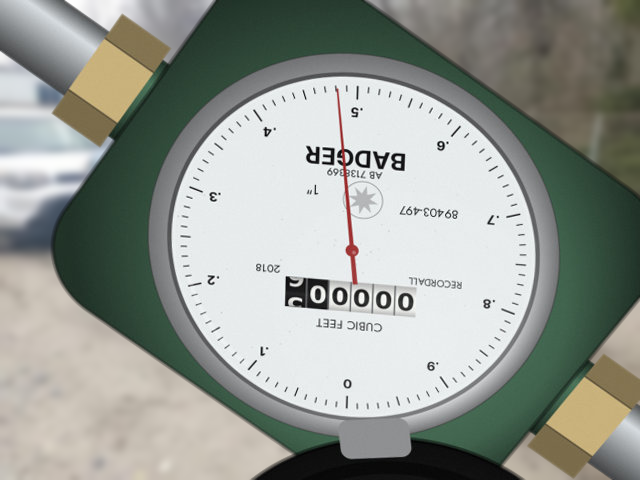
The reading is ft³ 5.48
